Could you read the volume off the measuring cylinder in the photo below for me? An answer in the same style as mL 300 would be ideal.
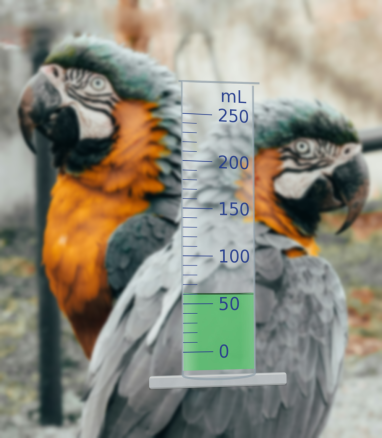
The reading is mL 60
